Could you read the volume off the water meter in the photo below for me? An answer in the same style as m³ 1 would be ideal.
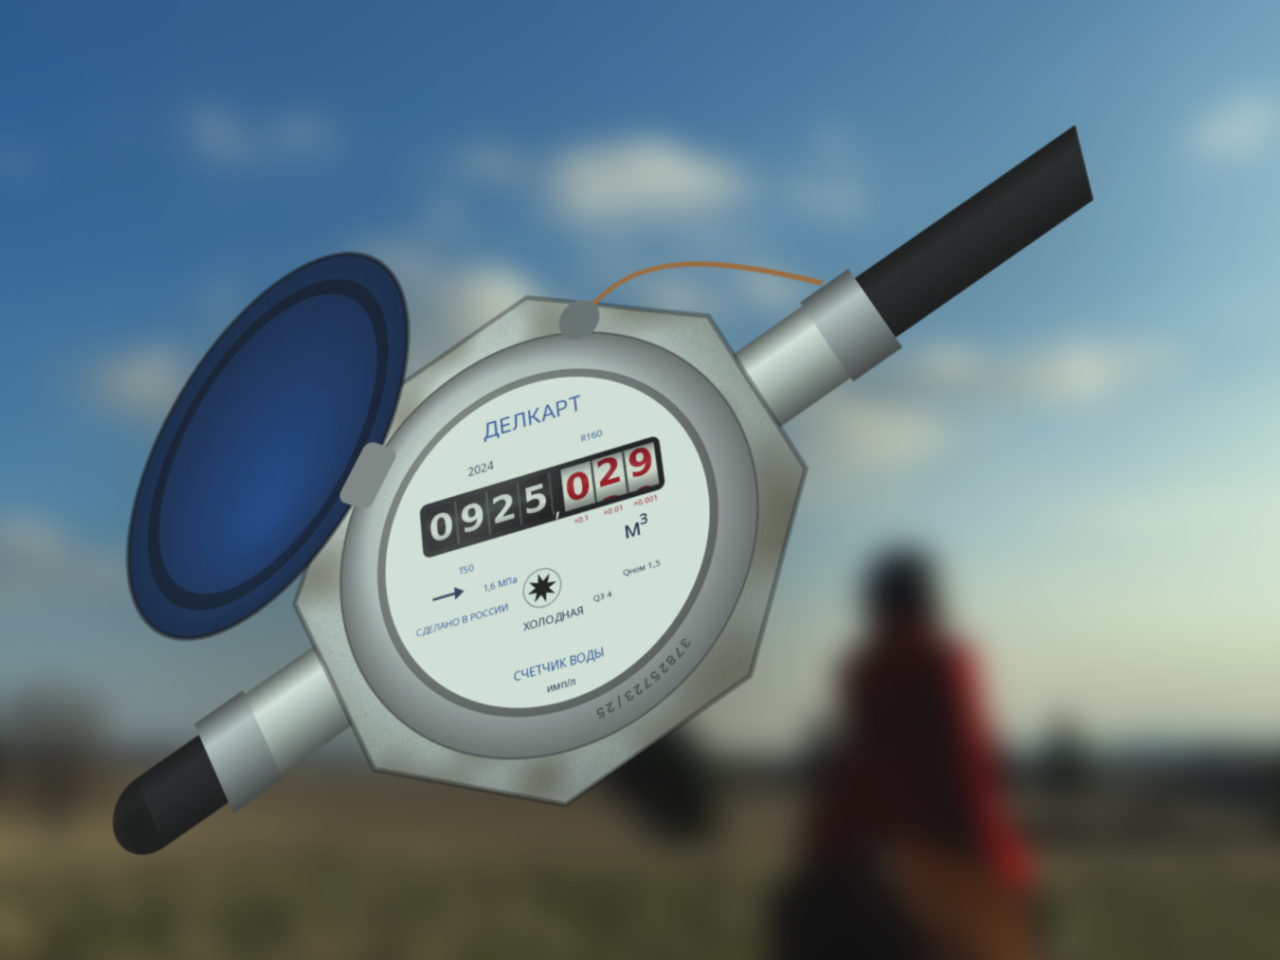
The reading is m³ 925.029
